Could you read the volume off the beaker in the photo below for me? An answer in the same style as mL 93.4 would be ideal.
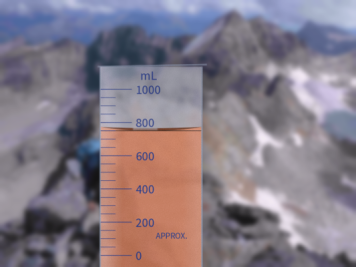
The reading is mL 750
